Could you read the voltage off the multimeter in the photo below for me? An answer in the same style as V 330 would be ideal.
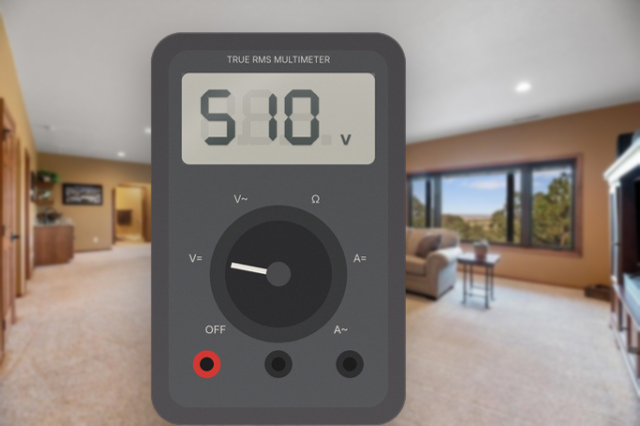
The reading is V 510
